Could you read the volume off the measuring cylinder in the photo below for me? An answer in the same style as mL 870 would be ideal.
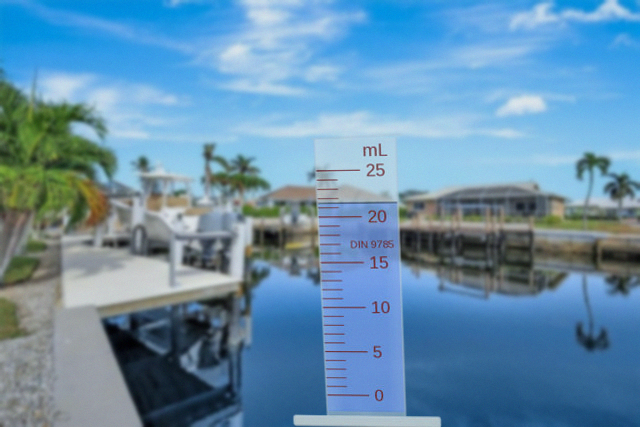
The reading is mL 21.5
